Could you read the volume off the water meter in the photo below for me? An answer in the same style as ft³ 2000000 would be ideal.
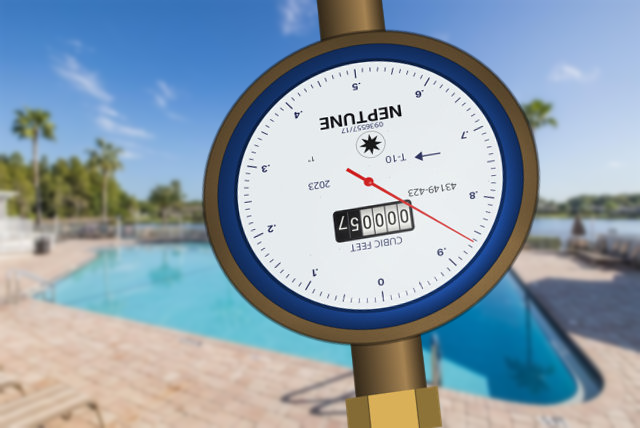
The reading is ft³ 56.86
